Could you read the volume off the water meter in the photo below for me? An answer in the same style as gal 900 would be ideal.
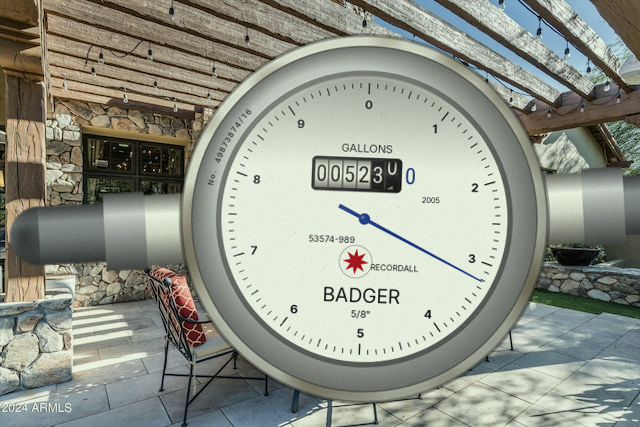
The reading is gal 52303.2
